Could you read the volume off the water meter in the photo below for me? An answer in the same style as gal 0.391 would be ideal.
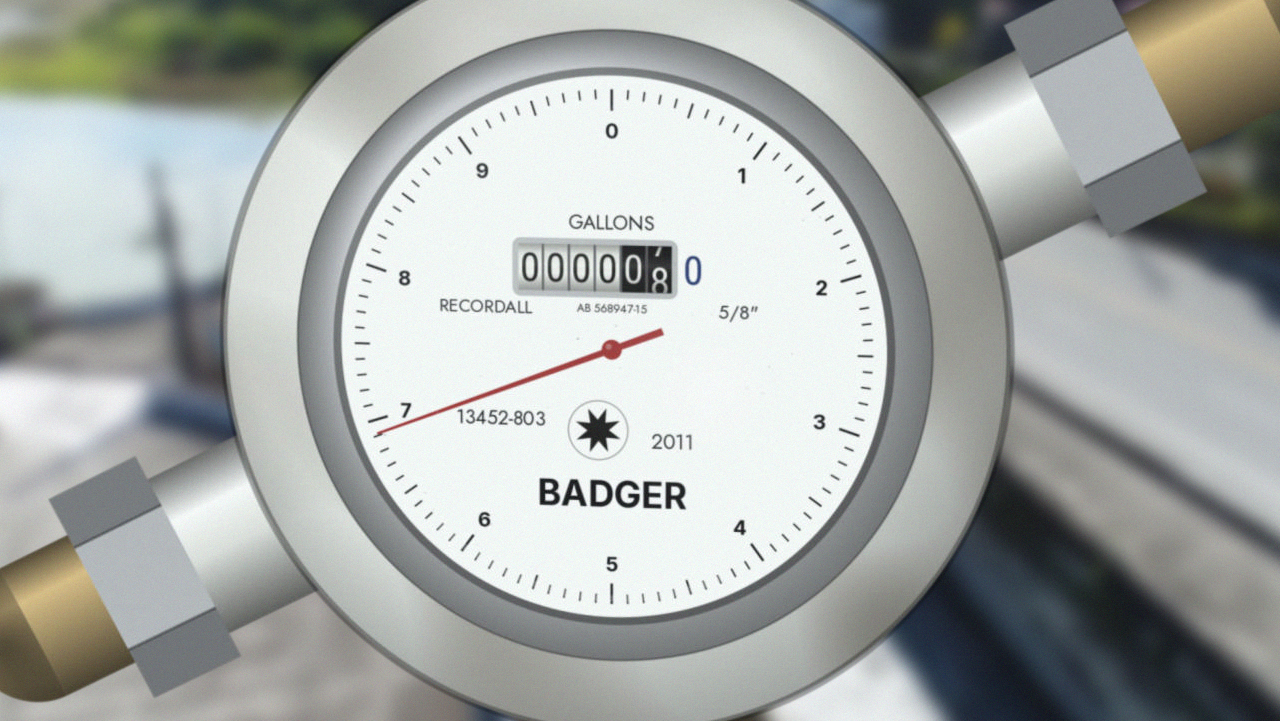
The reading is gal 76.9
